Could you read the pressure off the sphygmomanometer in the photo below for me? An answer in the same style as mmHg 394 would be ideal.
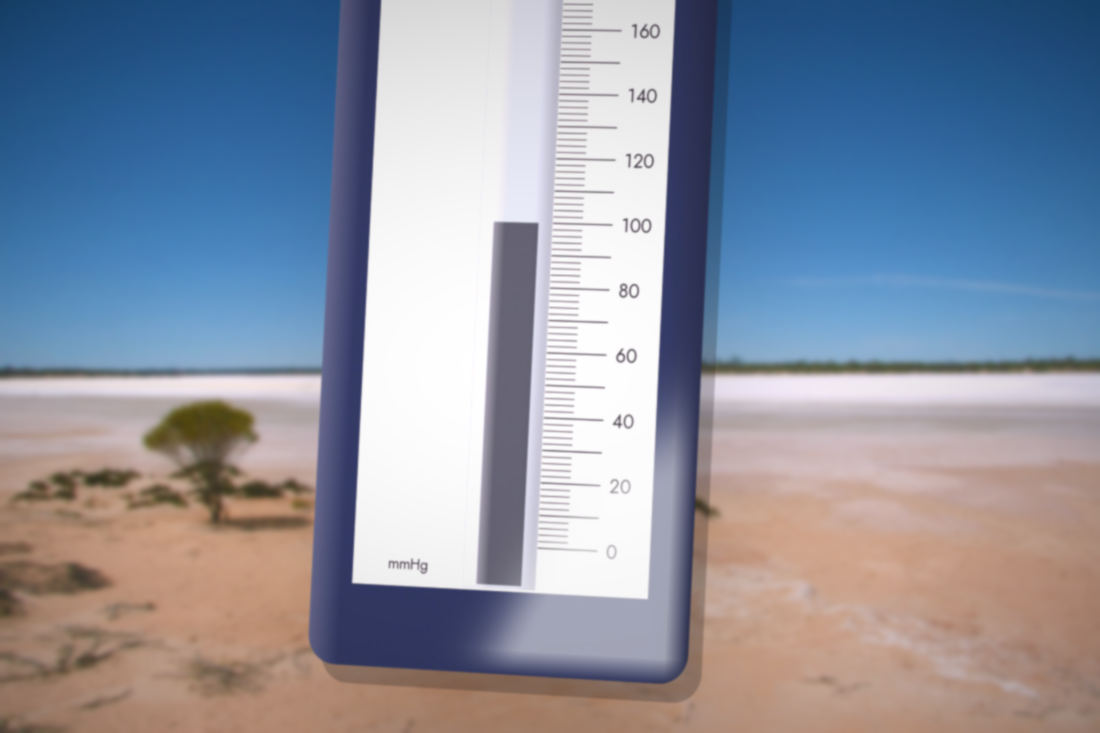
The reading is mmHg 100
